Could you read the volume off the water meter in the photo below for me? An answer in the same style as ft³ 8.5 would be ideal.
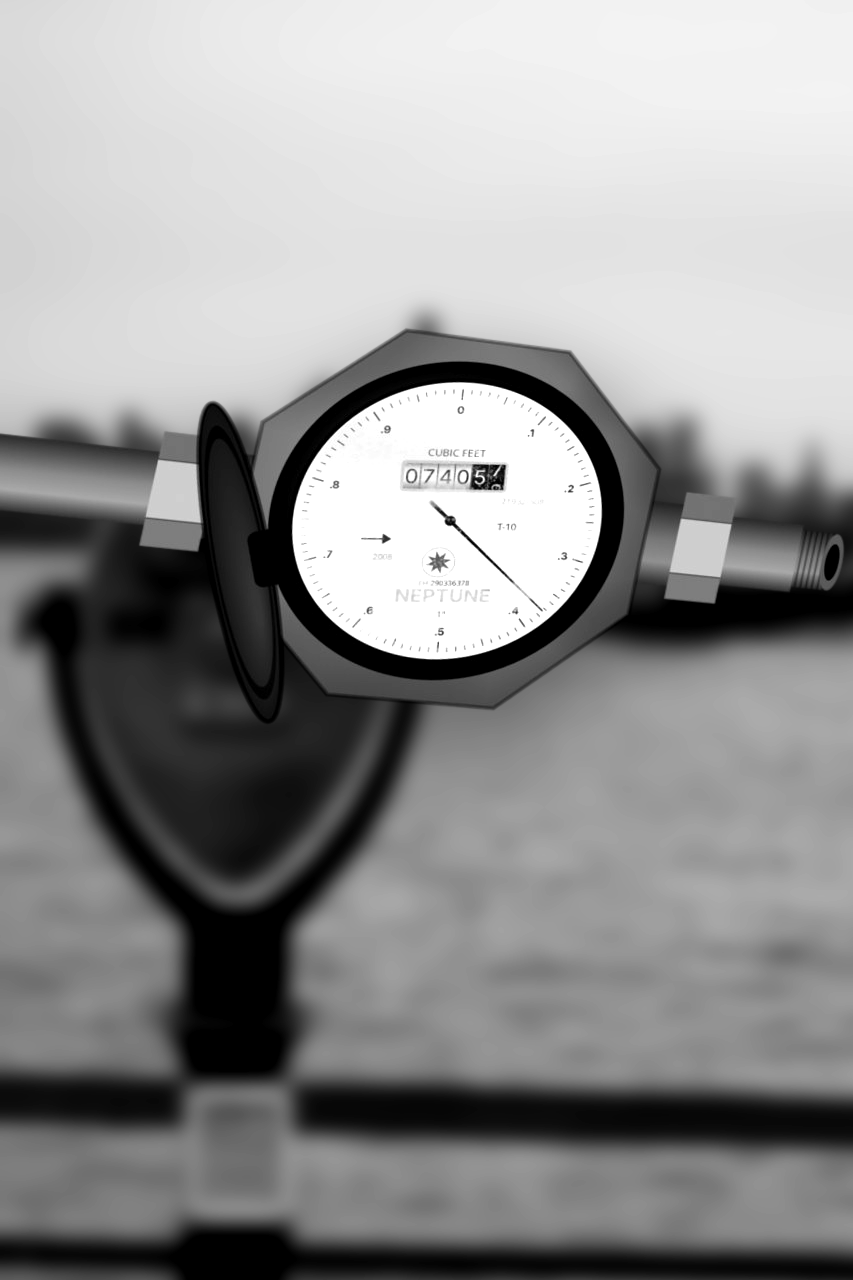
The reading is ft³ 74057.37
